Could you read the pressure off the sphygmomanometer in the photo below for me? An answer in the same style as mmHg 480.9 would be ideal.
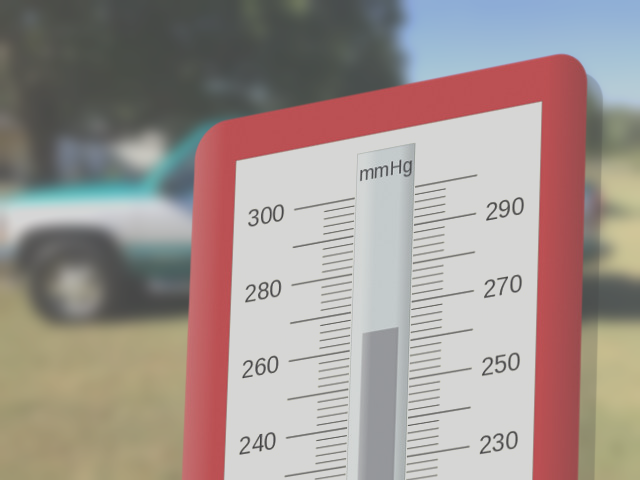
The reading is mmHg 264
